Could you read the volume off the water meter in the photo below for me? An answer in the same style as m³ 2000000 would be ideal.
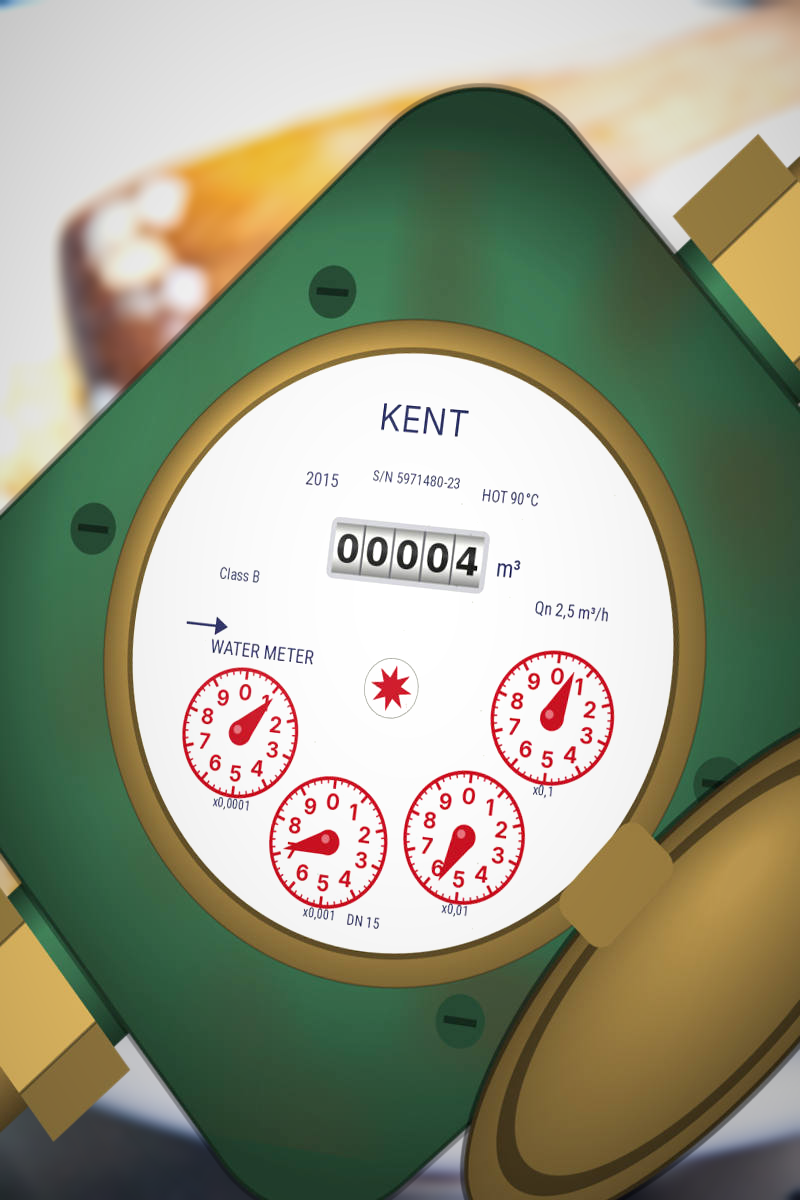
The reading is m³ 4.0571
